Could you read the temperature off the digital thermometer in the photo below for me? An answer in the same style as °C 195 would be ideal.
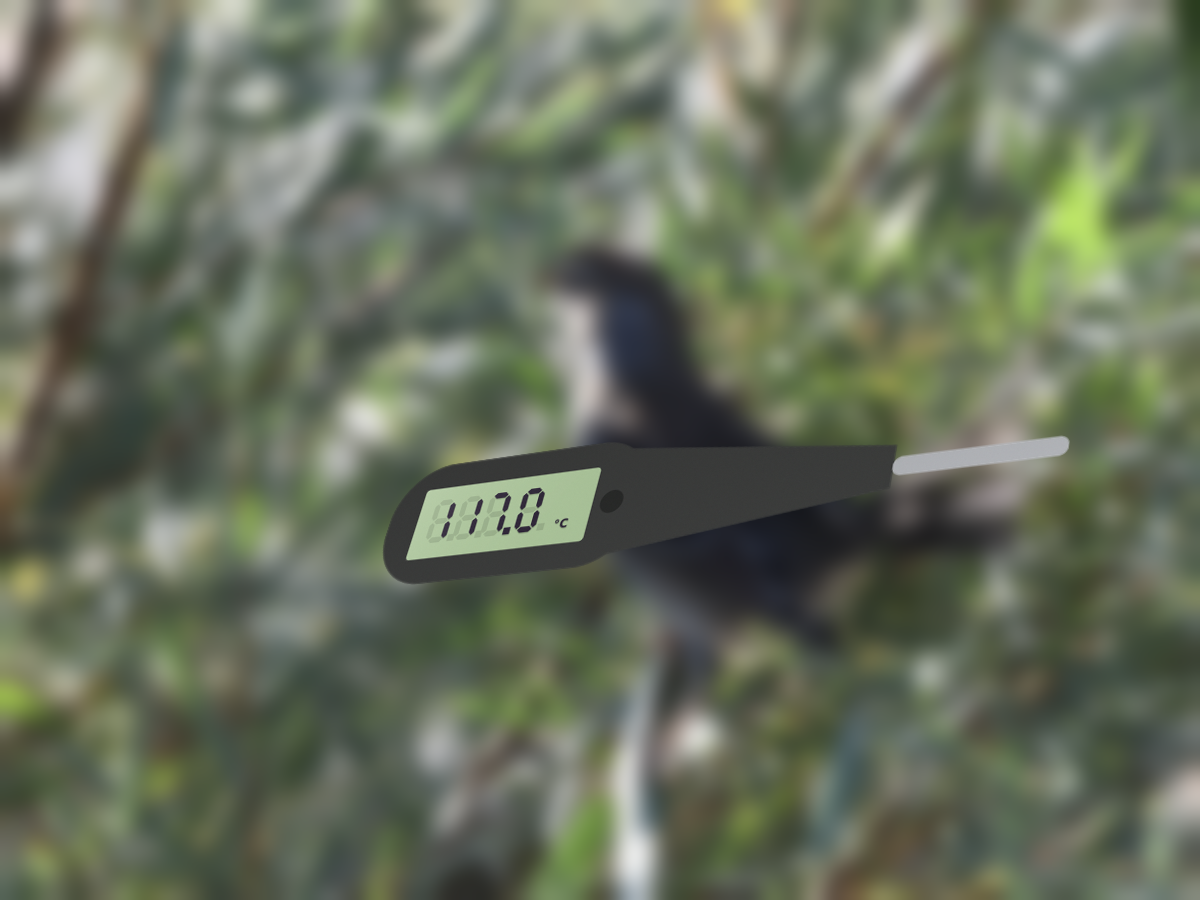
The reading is °C 117.0
